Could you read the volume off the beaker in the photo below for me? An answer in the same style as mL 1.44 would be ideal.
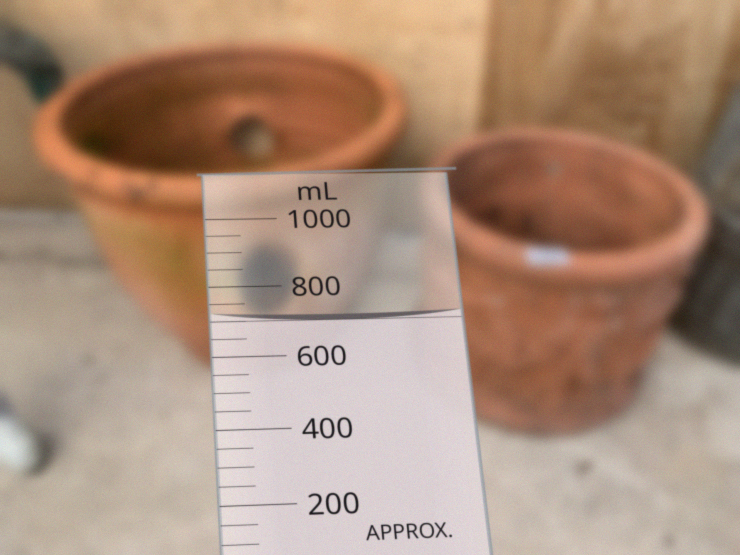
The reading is mL 700
